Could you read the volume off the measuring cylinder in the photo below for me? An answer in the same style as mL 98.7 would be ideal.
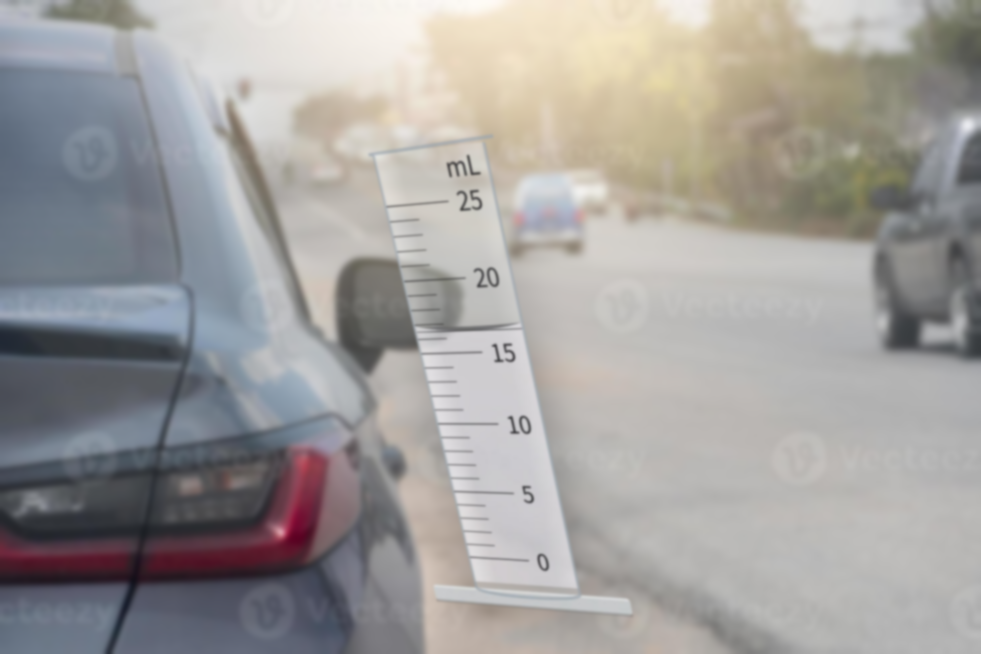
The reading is mL 16.5
